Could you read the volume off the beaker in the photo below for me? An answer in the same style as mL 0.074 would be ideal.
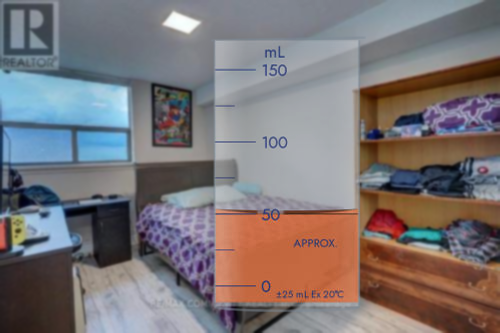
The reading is mL 50
